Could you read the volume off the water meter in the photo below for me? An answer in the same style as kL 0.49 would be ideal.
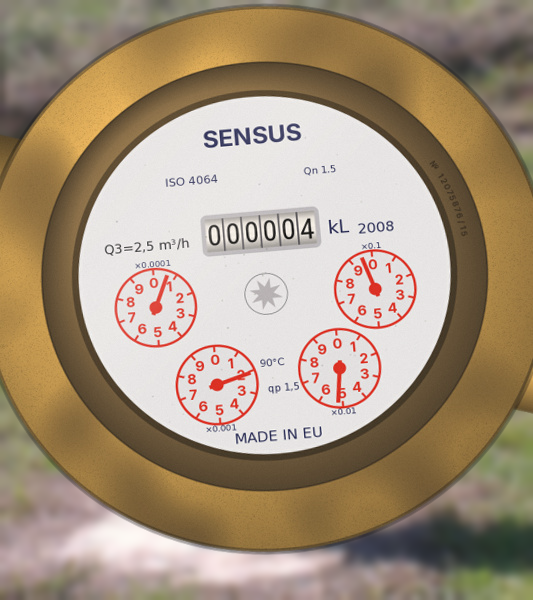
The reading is kL 3.9520
